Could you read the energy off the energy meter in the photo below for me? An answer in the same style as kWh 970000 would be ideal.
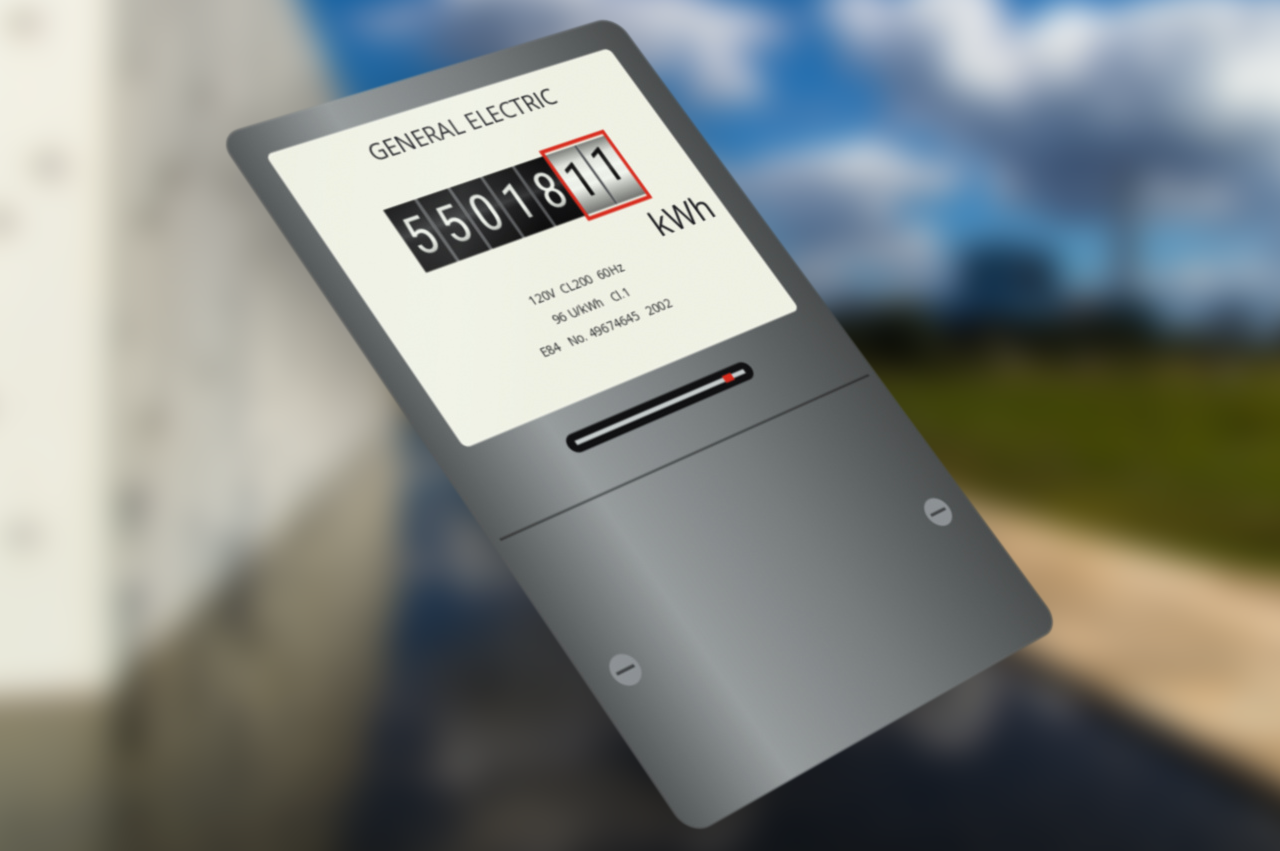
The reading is kWh 55018.11
